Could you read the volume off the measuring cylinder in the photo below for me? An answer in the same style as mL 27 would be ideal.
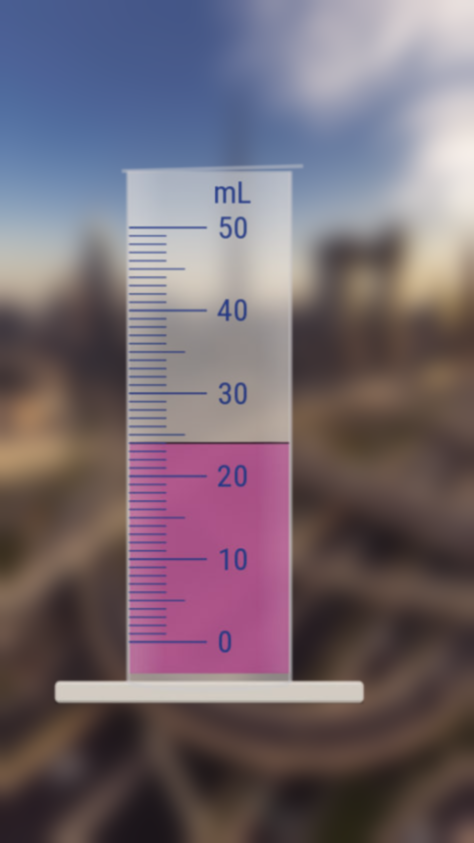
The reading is mL 24
